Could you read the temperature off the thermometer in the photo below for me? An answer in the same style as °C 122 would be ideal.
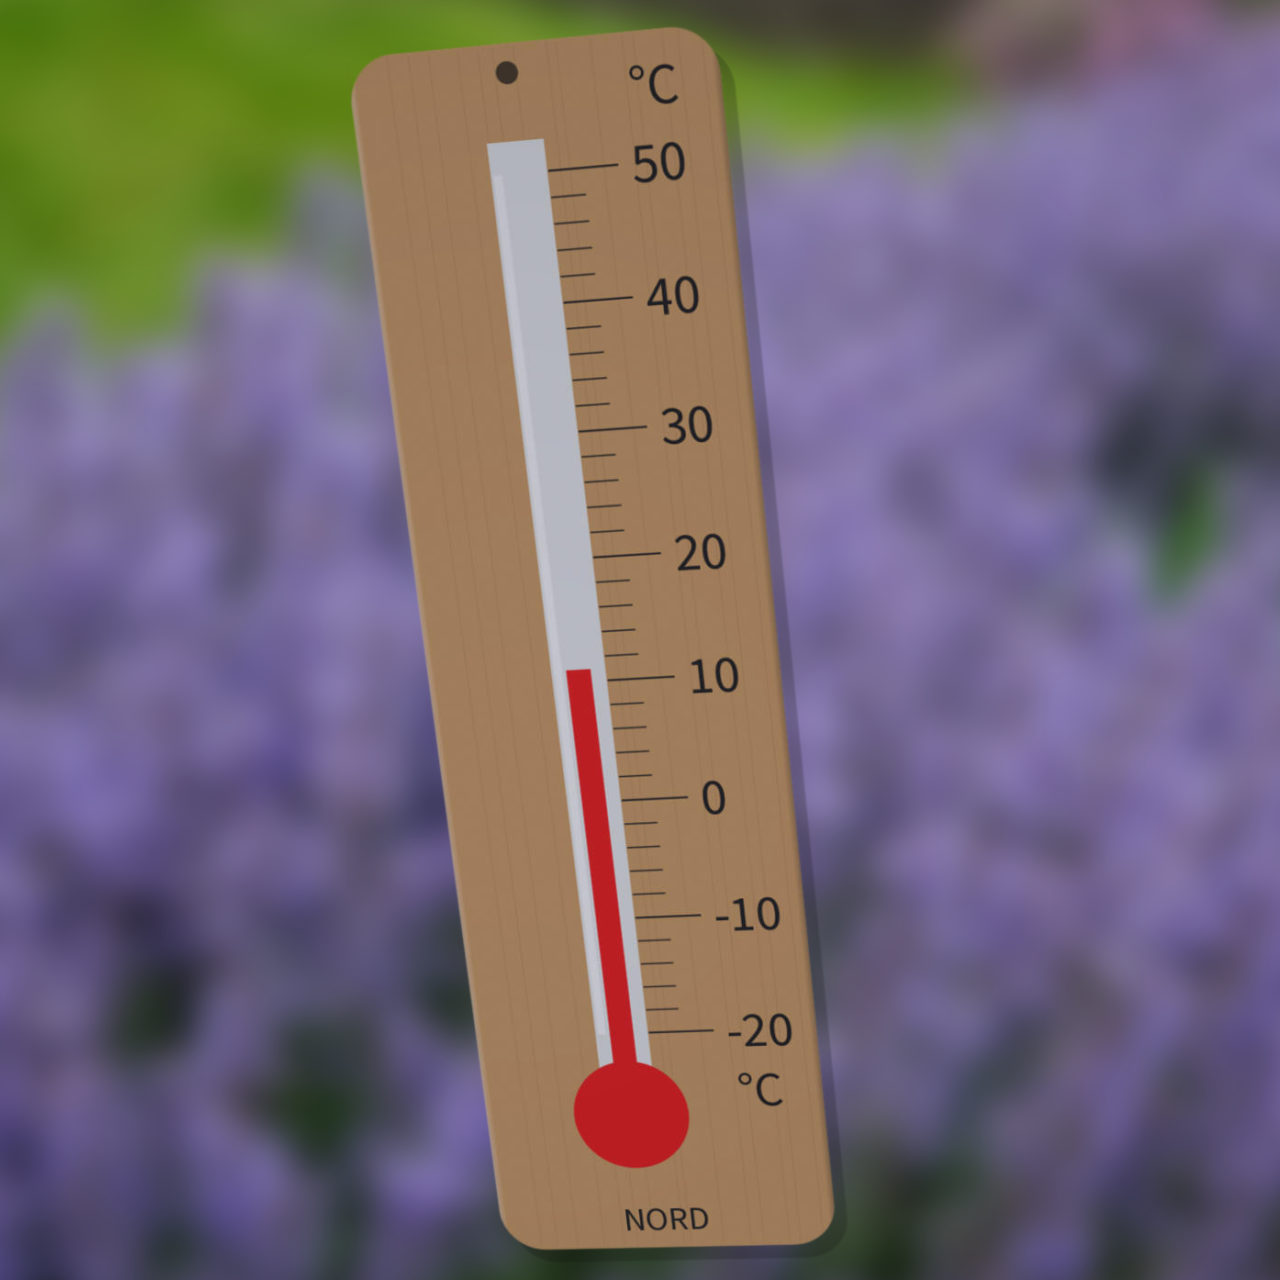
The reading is °C 11
